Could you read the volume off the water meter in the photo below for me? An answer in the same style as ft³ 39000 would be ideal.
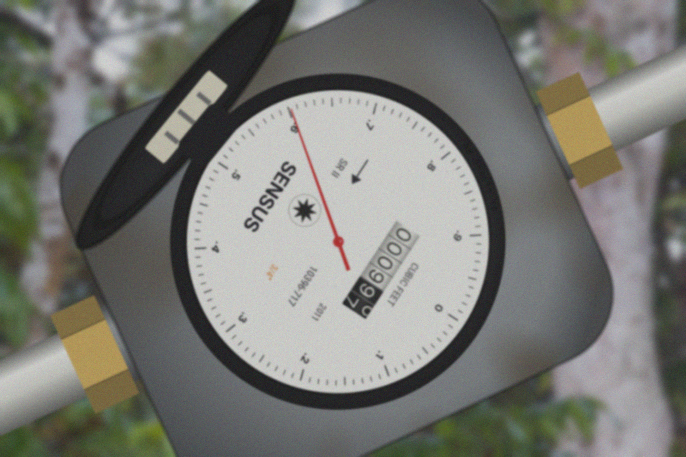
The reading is ft³ 996.60
